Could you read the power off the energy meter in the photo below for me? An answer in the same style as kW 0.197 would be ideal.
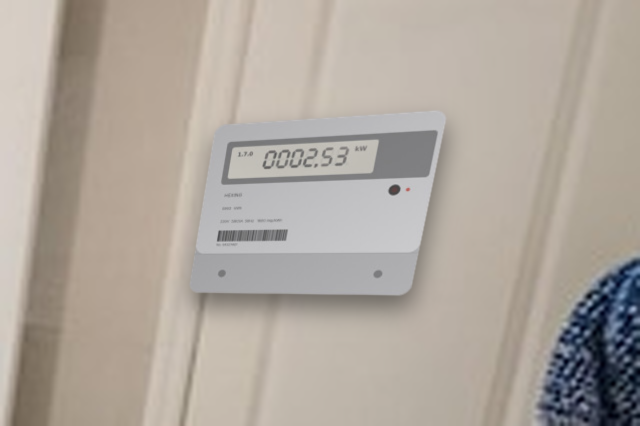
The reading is kW 2.53
